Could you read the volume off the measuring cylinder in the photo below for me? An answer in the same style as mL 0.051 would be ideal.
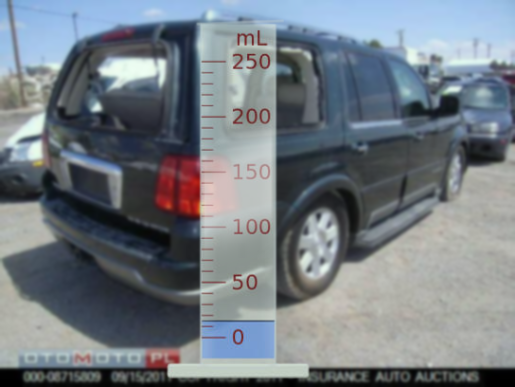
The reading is mL 15
